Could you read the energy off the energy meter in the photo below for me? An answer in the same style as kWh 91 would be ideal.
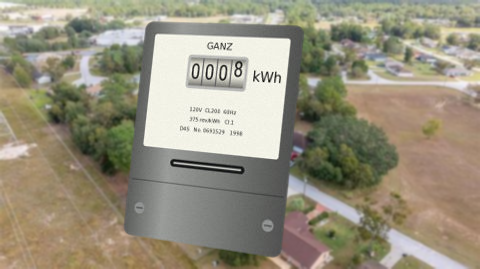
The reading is kWh 8
